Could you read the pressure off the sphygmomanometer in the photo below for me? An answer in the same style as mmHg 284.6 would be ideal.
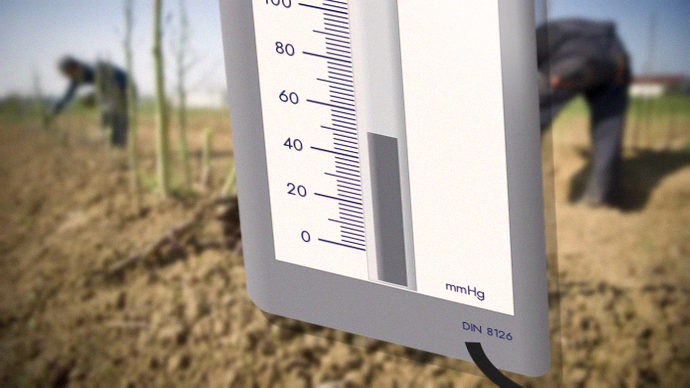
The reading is mmHg 52
